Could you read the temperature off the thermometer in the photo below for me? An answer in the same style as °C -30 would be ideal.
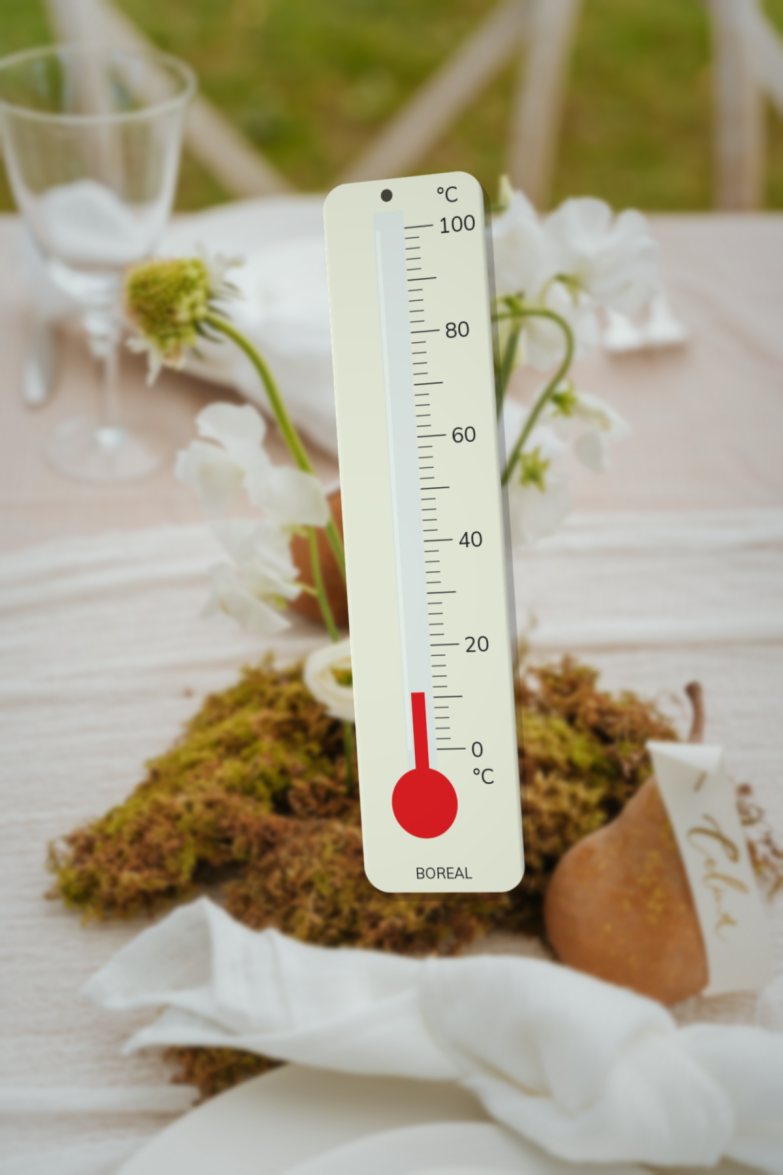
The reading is °C 11
